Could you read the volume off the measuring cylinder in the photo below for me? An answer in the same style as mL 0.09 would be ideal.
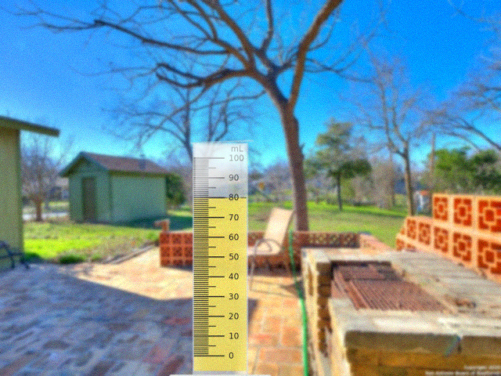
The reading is mL 80
